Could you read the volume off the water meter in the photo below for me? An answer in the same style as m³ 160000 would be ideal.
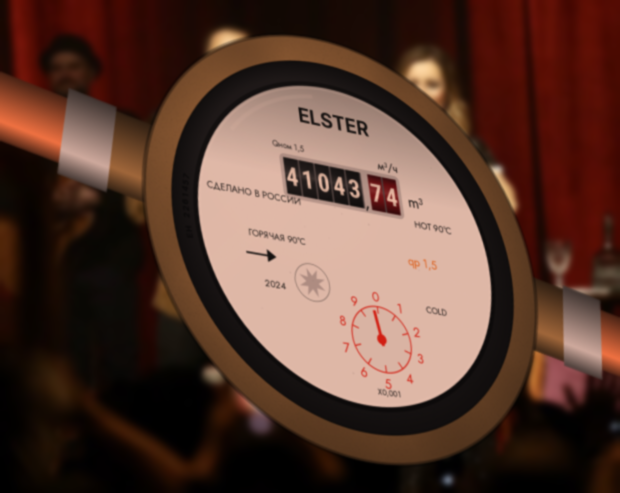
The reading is m³ 41043.739
